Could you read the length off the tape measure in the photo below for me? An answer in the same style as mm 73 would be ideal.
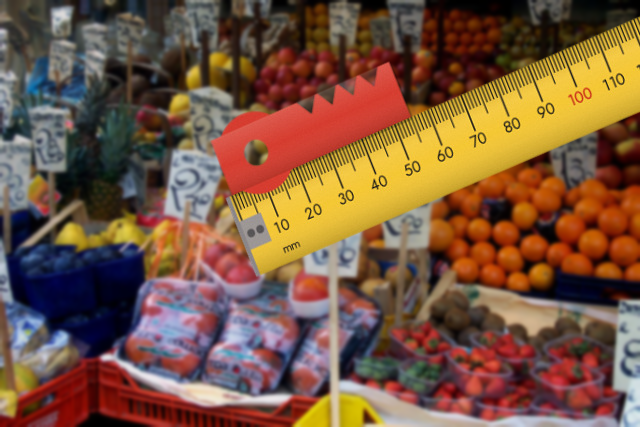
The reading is mm 55
